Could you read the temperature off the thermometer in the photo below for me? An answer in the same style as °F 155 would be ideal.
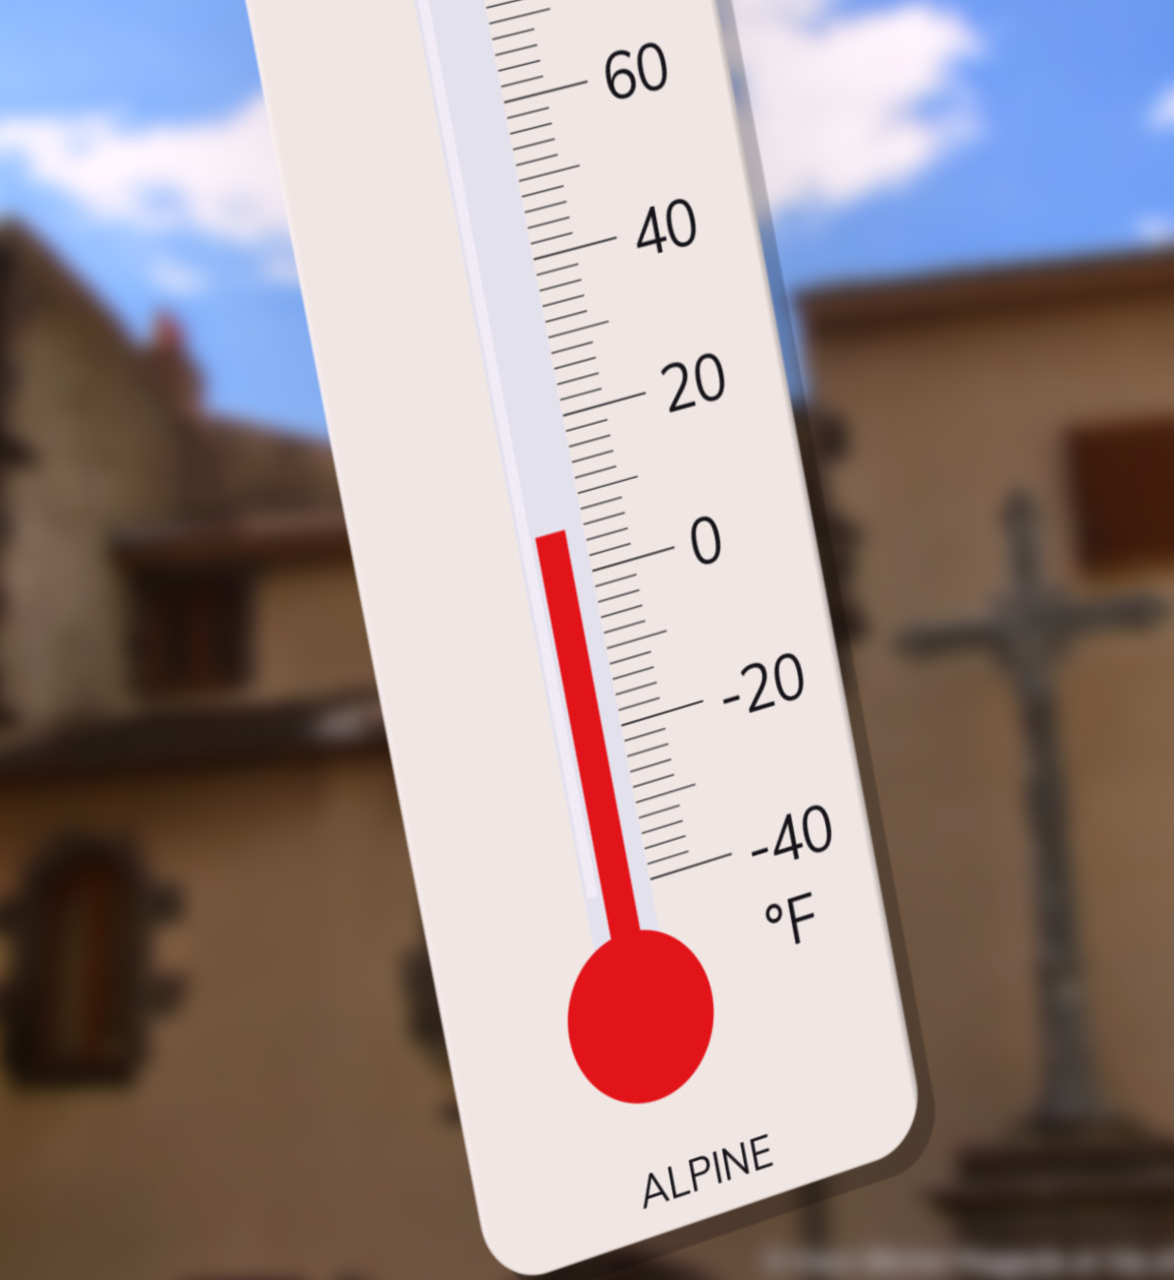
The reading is °F 6
